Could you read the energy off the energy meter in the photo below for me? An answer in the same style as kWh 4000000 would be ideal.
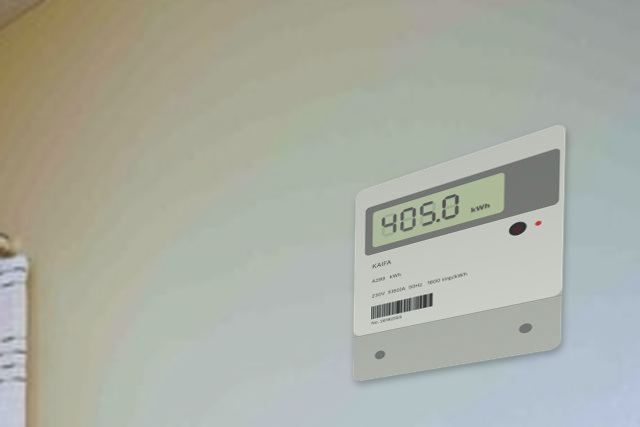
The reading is kWh 405.0
